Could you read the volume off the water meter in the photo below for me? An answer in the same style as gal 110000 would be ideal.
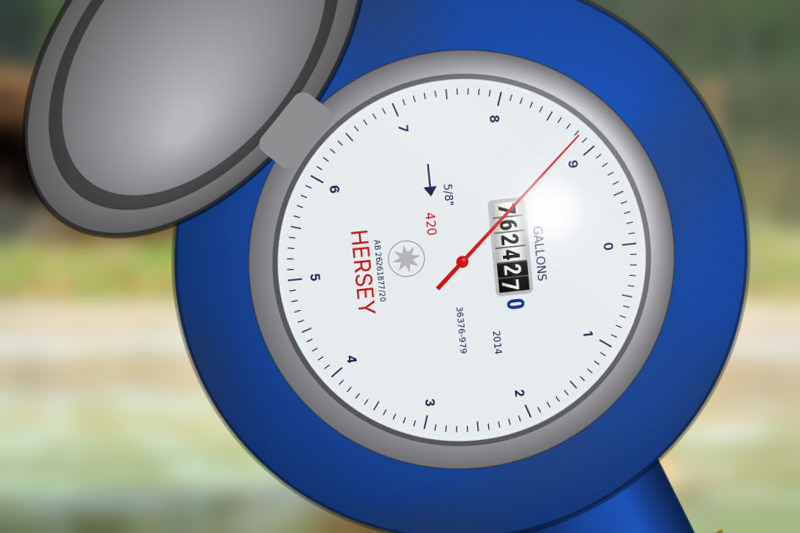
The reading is gal 7624268.8
